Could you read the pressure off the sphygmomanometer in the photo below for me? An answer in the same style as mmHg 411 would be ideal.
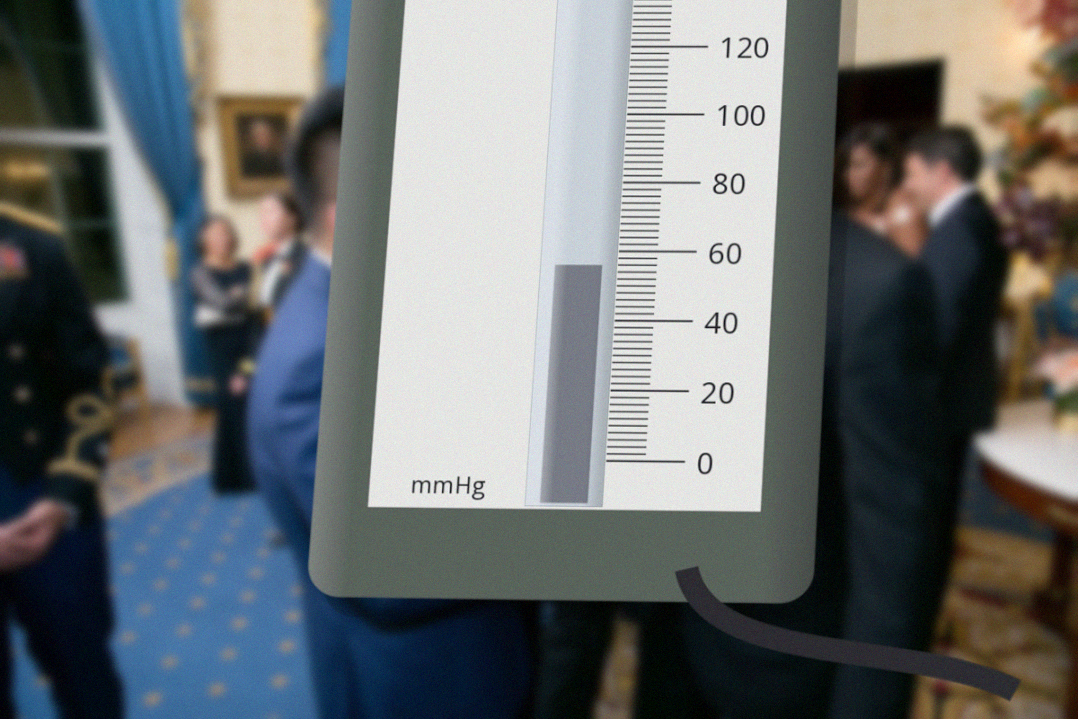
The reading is mmHg 56
